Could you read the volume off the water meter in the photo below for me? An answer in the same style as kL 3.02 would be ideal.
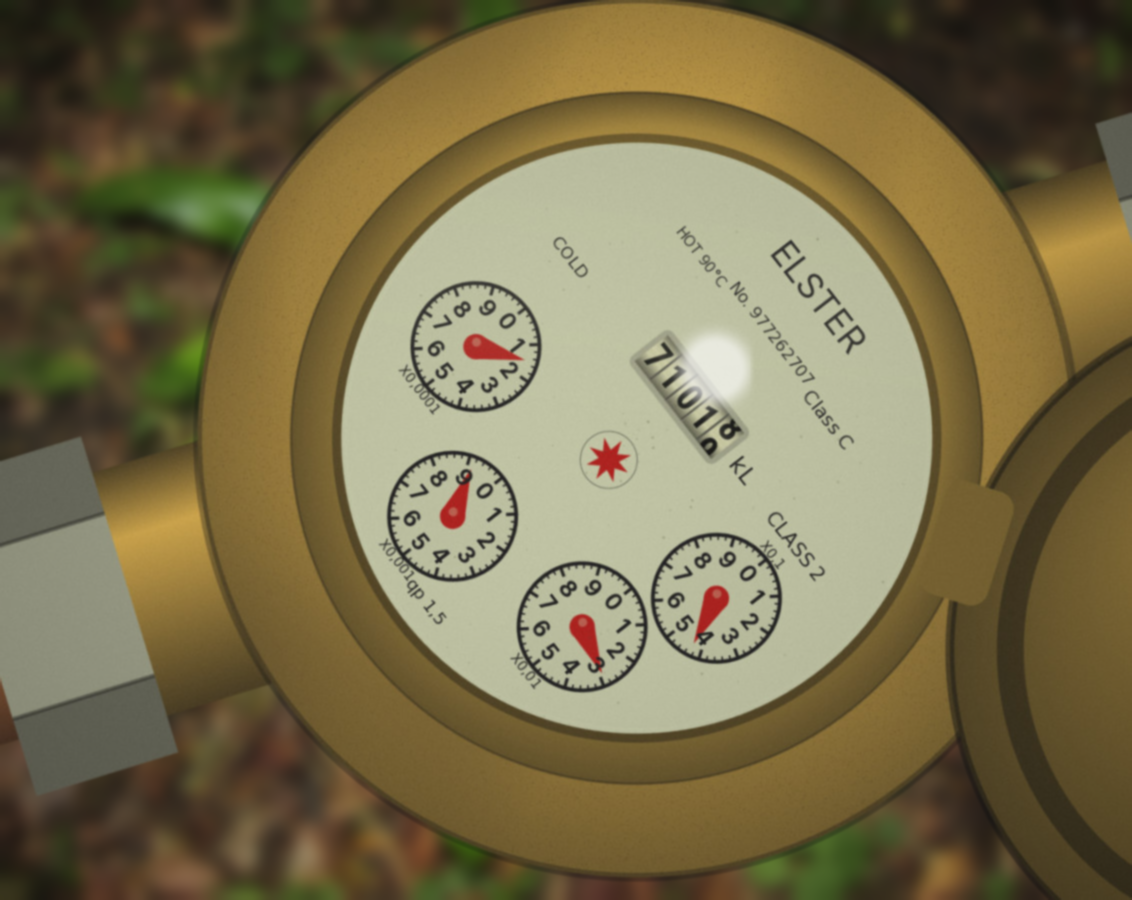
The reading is kL 71018.4291
